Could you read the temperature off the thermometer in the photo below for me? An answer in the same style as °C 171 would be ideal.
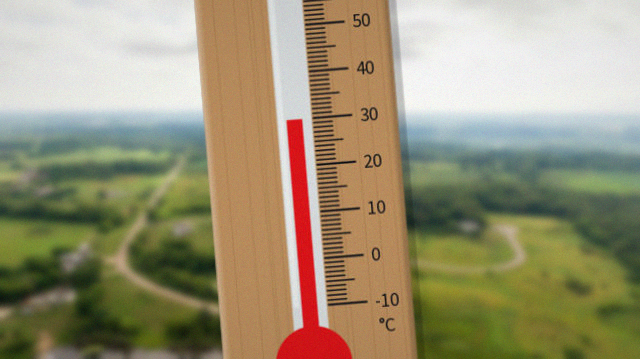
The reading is °C 30
